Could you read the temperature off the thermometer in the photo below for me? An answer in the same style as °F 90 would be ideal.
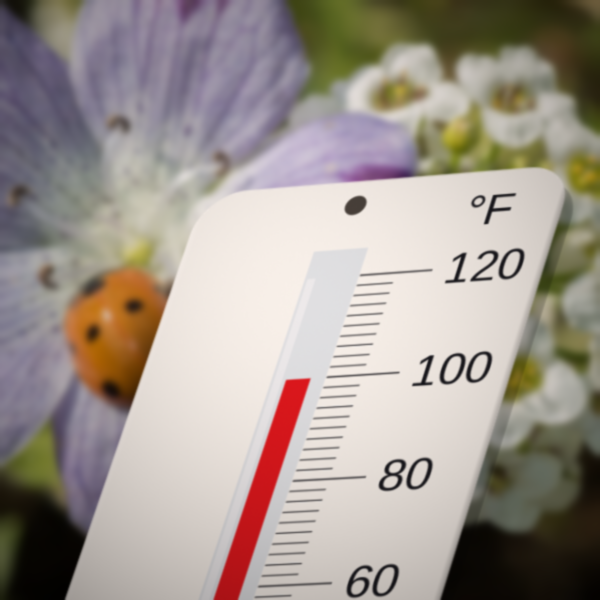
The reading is °F 100
